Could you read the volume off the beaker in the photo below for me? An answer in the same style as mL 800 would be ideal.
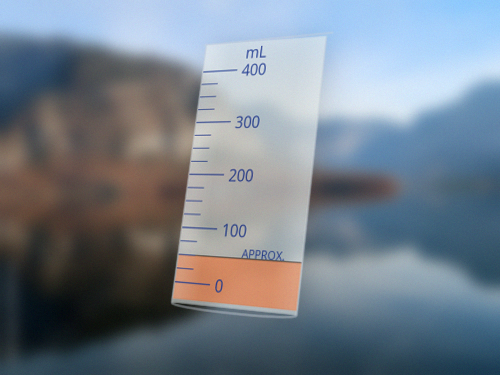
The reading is mL 50
